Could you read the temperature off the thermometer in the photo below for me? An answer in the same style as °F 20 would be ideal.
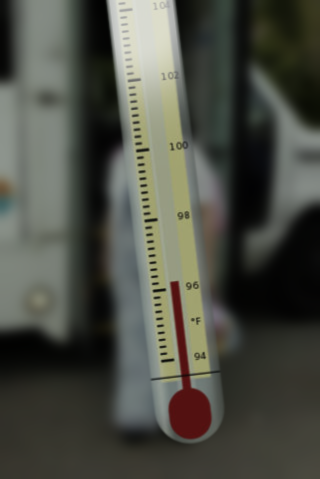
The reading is °F 96.2
